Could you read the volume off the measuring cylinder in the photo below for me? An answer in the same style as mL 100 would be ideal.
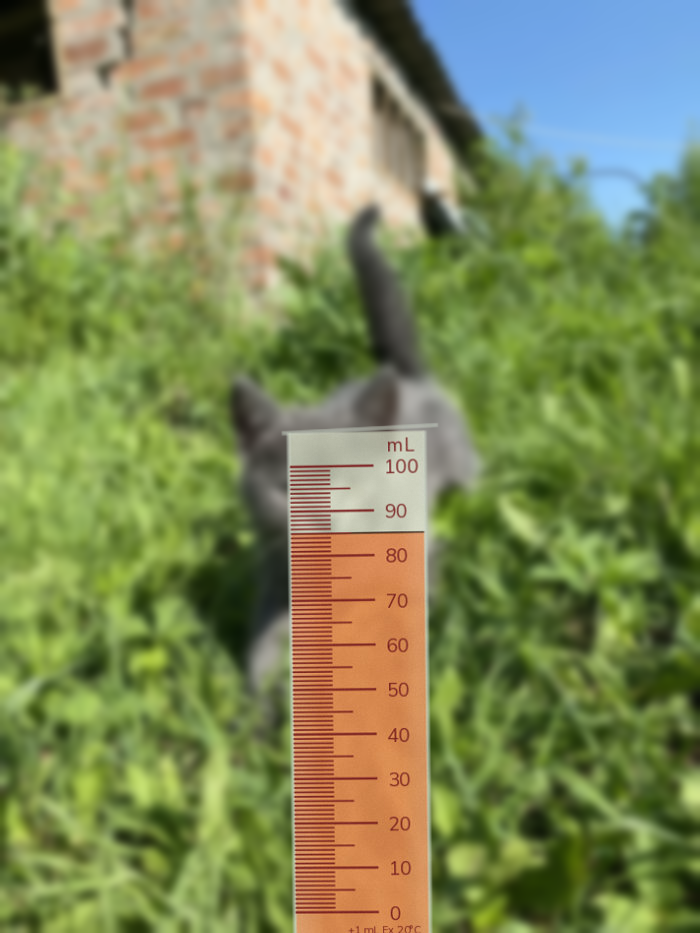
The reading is mL 85
